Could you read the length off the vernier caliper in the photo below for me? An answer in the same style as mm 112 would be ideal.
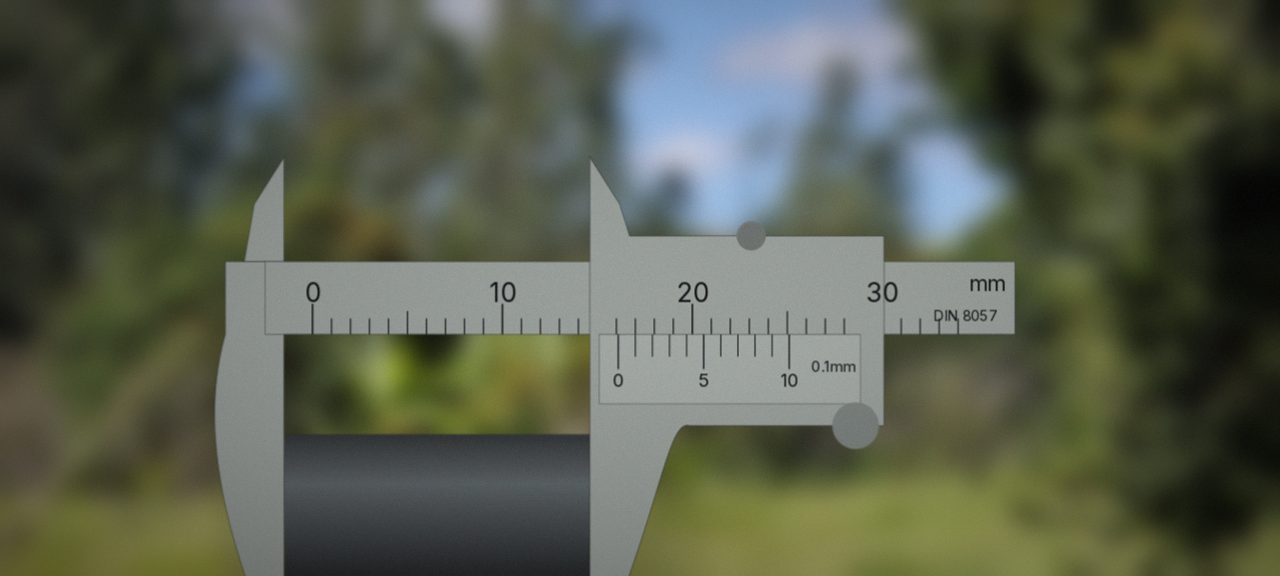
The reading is mm 16.1
